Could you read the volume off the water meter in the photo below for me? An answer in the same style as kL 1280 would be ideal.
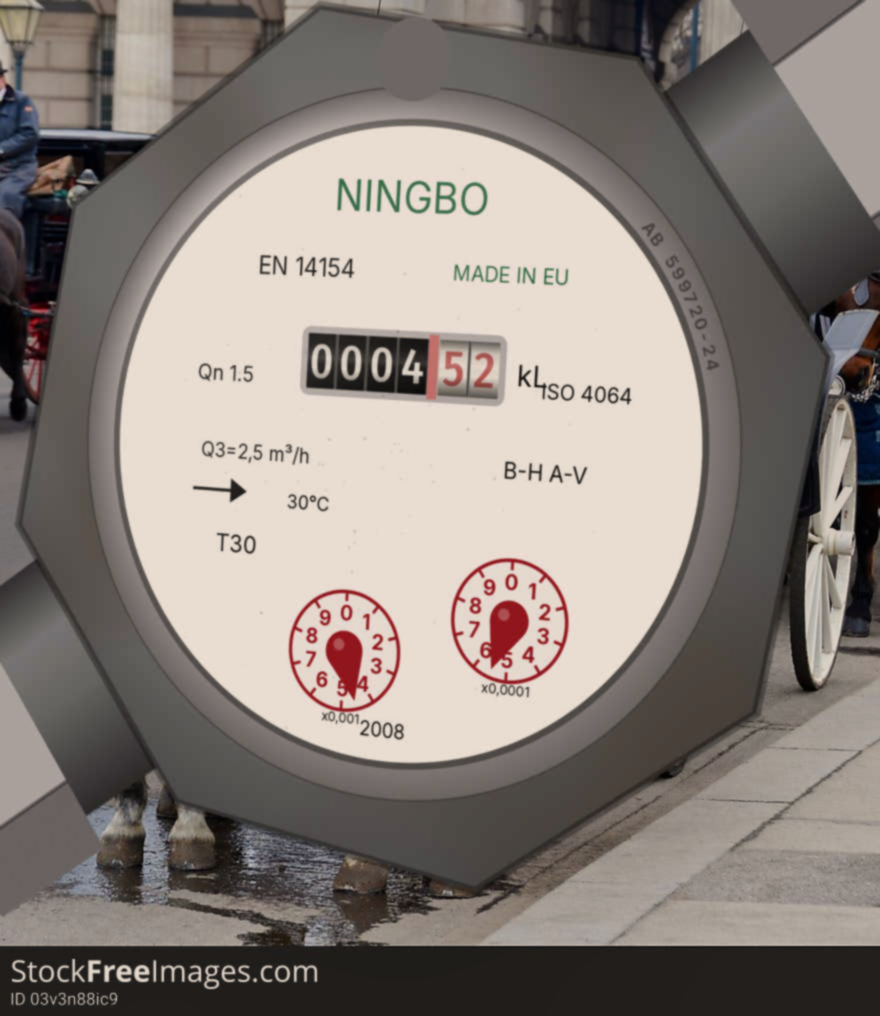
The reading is kL 4.5245
